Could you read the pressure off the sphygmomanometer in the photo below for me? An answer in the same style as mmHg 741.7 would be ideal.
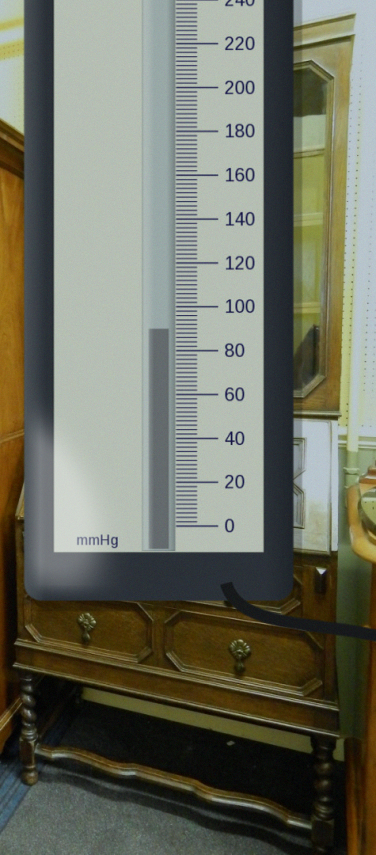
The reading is mmHg 90
